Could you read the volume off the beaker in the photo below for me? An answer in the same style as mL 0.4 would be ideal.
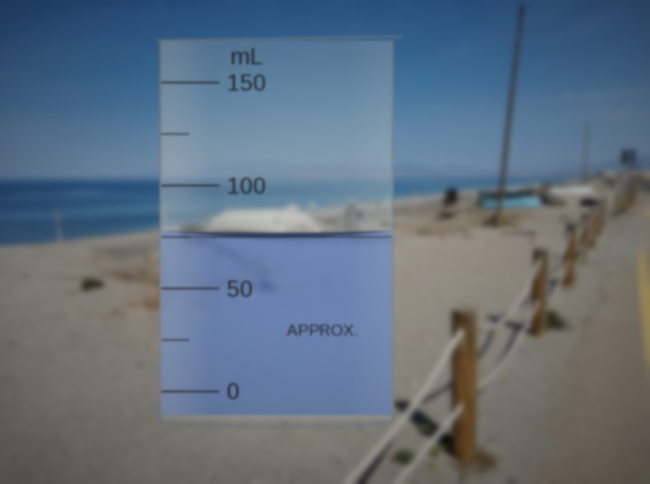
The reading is mL 75
